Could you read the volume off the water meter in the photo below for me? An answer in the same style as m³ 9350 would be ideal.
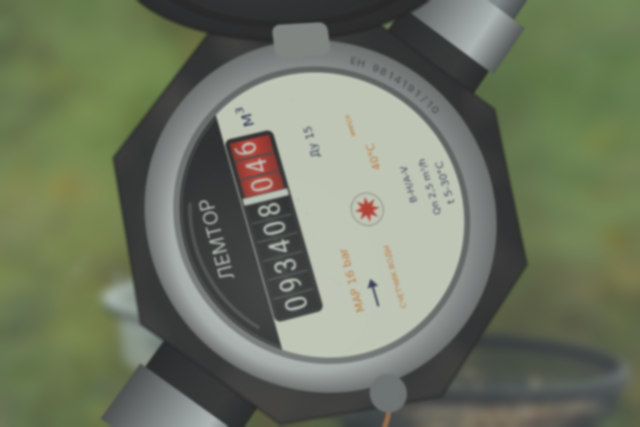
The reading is m³ 93408.046
